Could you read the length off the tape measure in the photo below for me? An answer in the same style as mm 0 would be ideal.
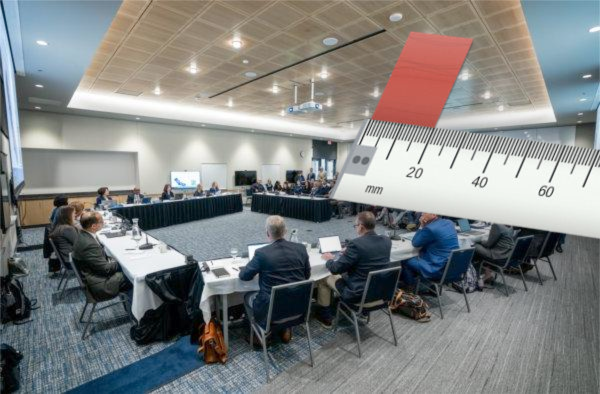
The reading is mm 20
